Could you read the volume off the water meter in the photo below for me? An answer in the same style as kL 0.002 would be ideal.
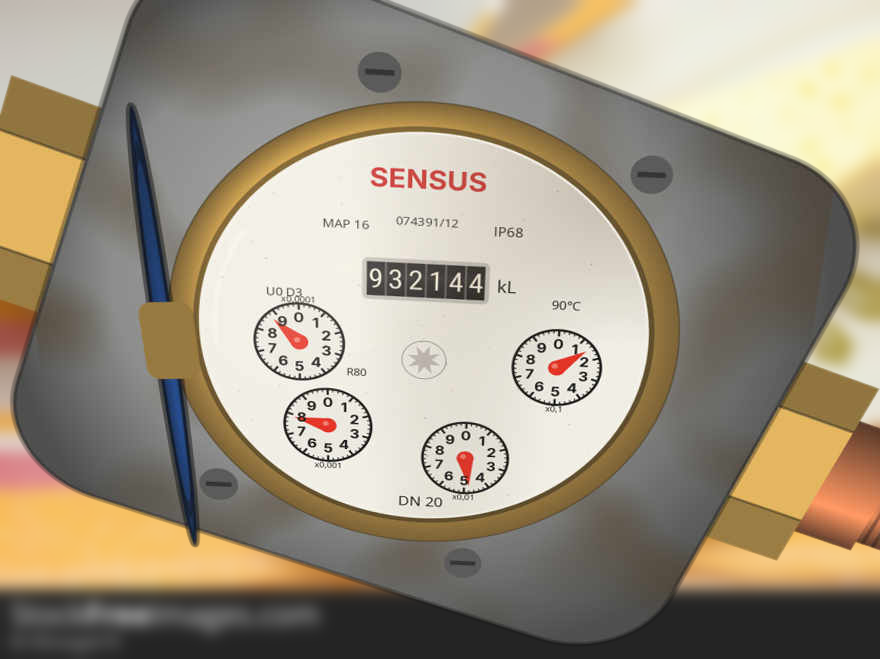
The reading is kL 932144.1478
